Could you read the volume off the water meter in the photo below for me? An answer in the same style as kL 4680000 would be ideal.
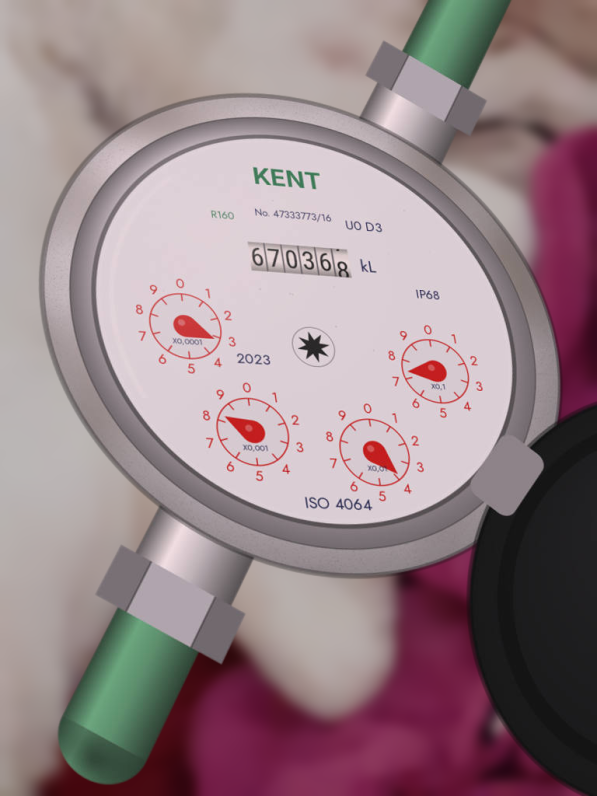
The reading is kL 670367.7383
